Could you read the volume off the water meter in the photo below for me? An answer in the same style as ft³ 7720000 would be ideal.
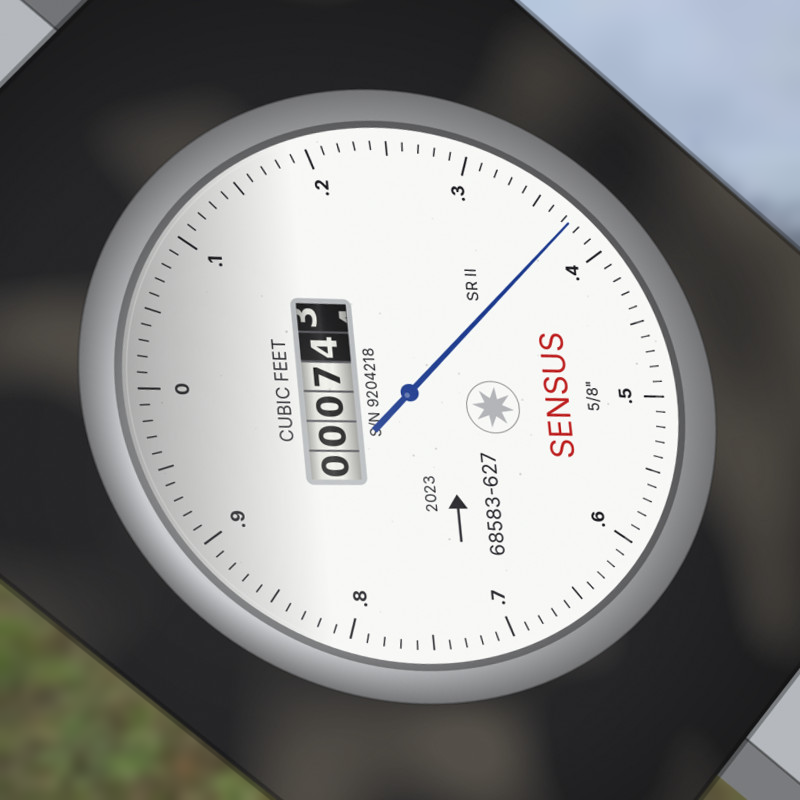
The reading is ft³ 743.37
